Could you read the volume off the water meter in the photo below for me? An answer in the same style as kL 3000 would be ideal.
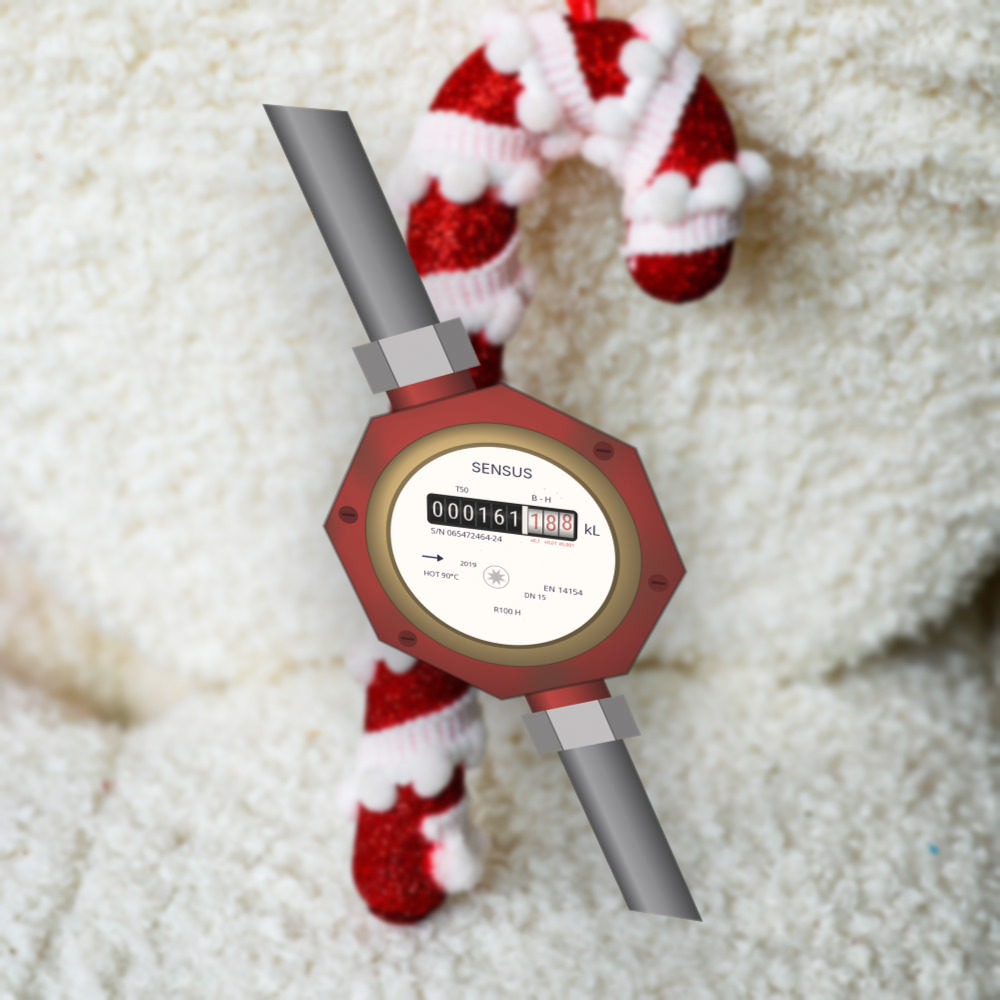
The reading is kL 161.188
